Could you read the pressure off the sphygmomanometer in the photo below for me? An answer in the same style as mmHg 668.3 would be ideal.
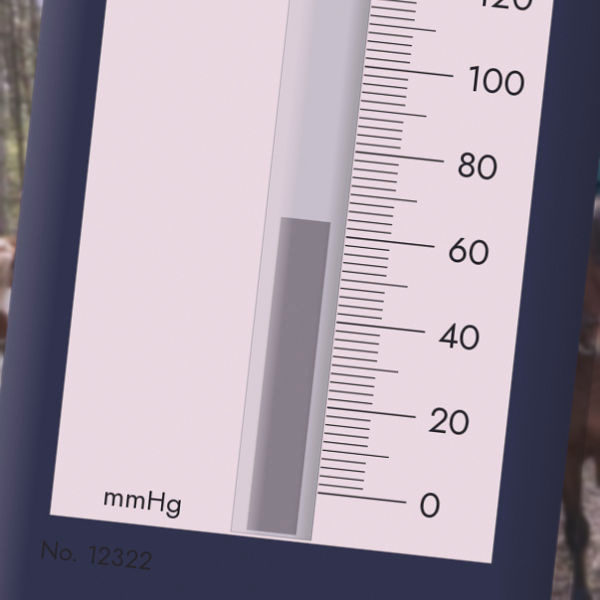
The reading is mmHg 63
